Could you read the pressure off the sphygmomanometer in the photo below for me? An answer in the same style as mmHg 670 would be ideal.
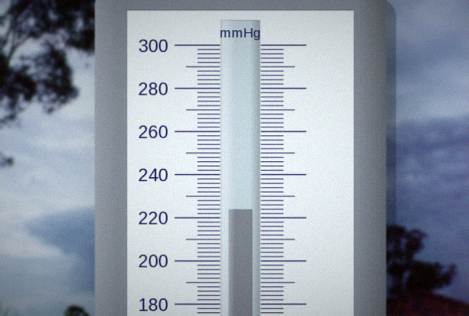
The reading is mmHg 224
